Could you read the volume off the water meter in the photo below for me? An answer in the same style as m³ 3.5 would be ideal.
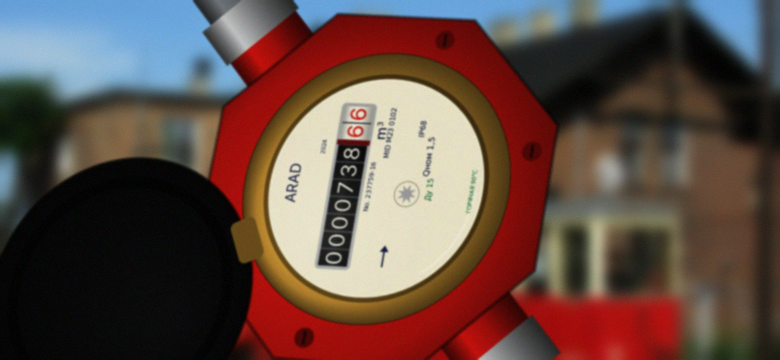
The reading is m³ 738.66
